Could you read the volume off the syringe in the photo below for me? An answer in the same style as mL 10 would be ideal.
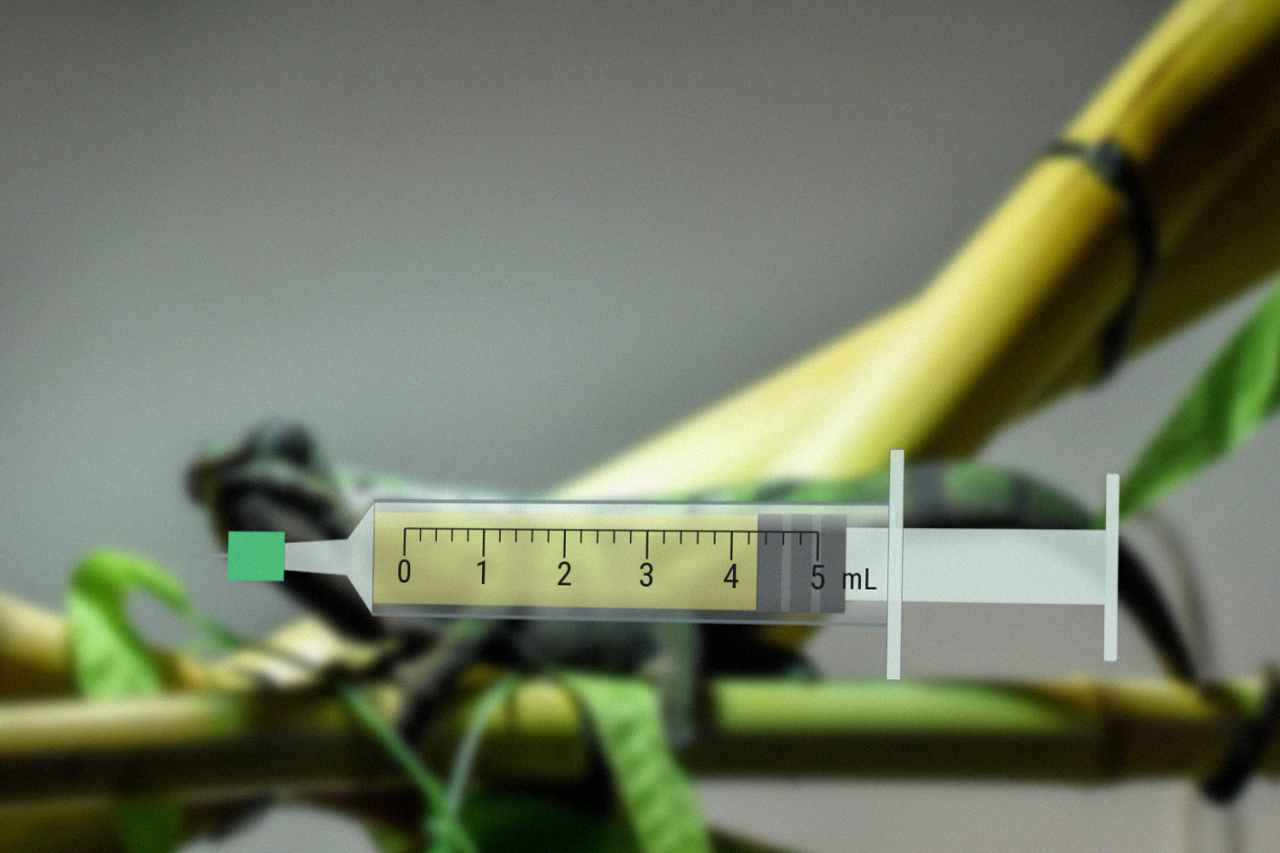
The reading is mL 4.3
